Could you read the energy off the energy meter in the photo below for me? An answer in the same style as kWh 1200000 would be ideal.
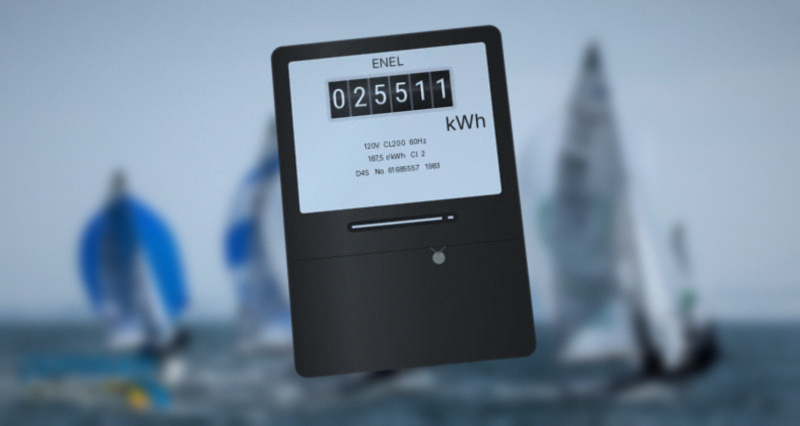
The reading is kWh 25511
